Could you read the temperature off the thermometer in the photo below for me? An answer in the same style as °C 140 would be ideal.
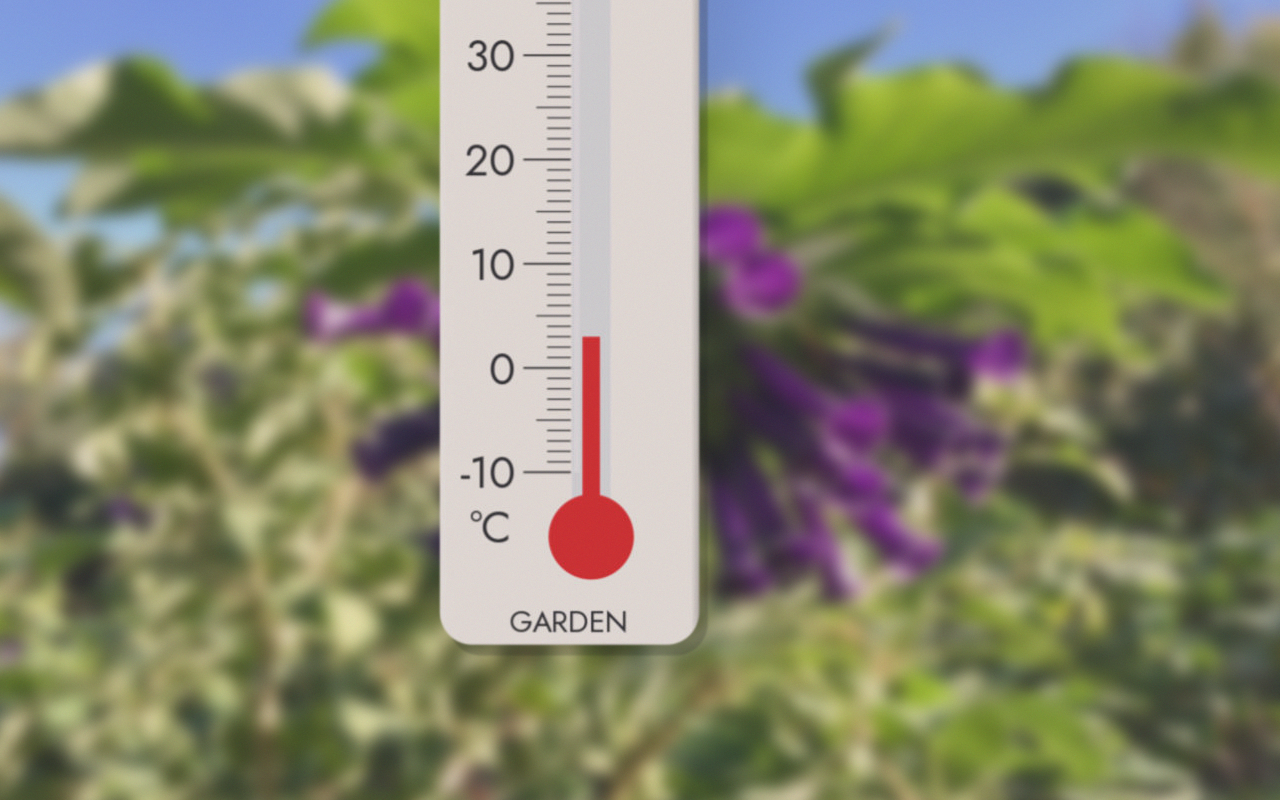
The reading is °C 3
